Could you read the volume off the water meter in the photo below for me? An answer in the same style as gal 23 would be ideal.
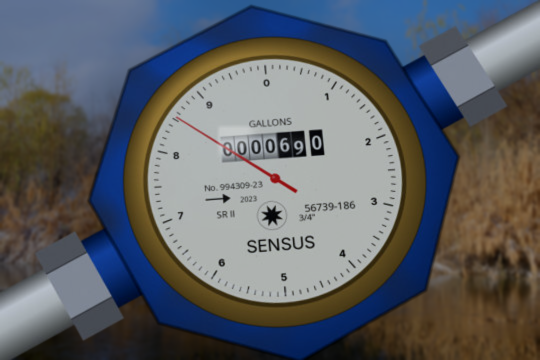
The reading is gal 688.5
